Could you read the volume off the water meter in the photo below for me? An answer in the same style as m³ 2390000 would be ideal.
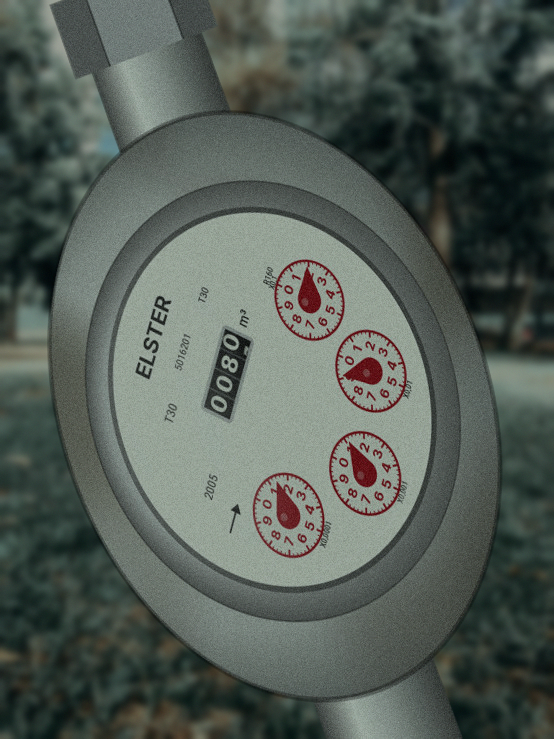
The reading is m³ 80.1911
